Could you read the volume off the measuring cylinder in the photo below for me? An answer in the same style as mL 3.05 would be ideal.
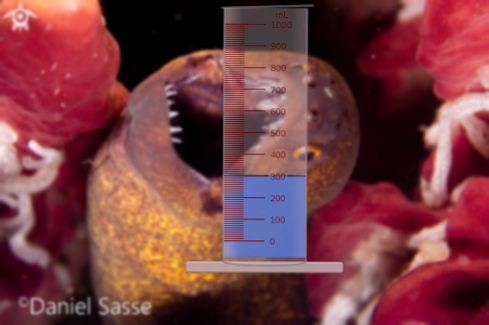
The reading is mL 300
